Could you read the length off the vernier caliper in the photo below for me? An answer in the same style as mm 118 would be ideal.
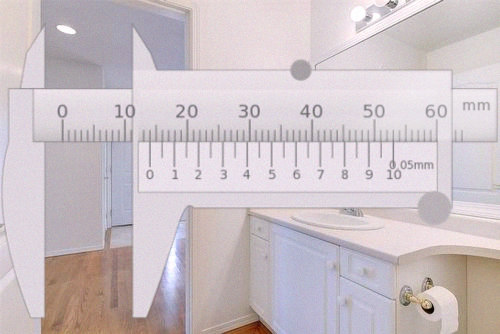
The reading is mm 14.0
